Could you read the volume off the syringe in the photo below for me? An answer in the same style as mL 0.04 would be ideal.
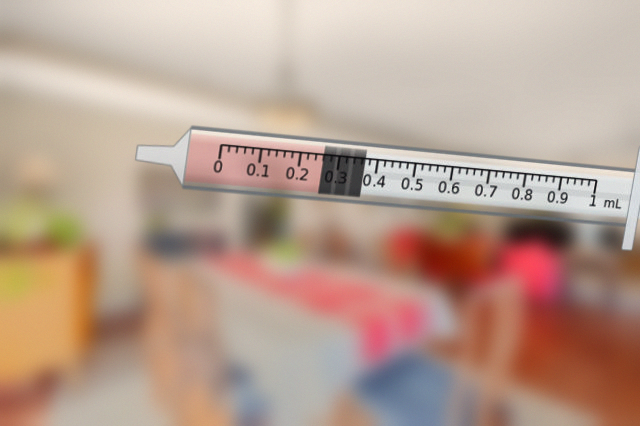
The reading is mL 0.26
